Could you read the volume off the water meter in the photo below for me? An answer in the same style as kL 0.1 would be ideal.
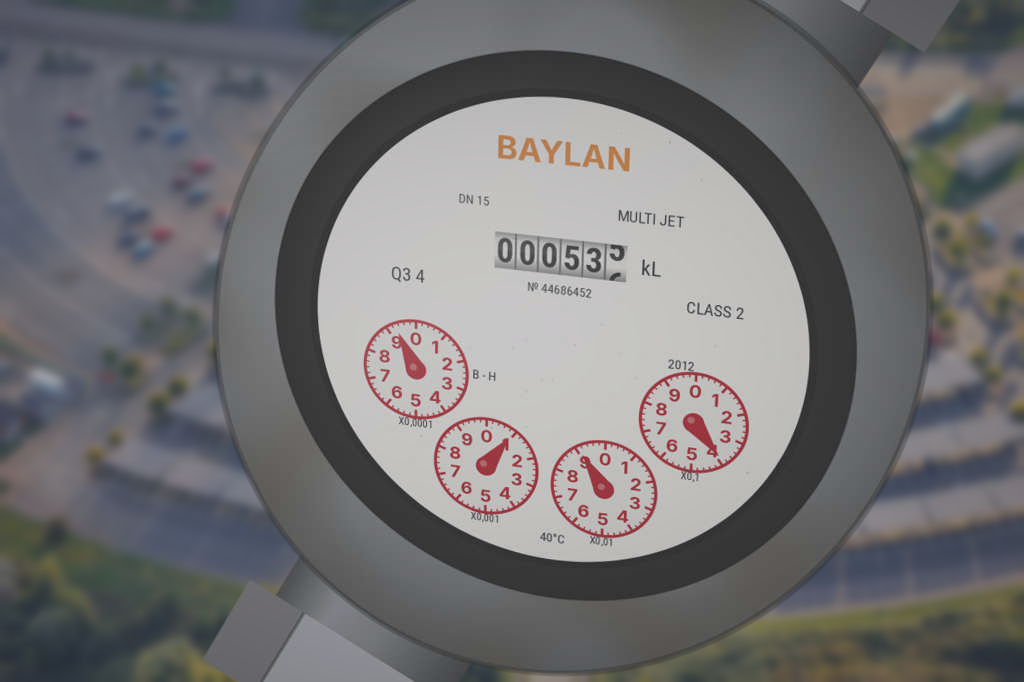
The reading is kL 535.3909
